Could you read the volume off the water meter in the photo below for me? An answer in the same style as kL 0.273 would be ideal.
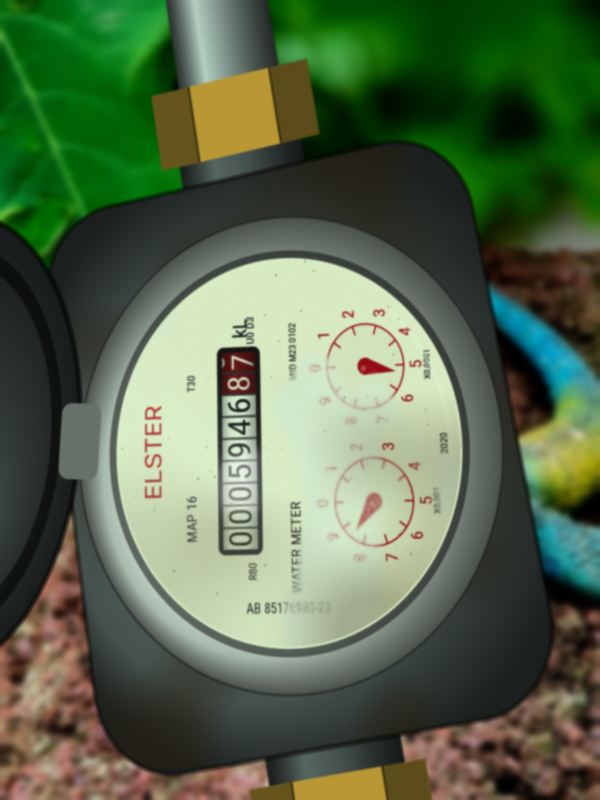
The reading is kL 5946.8685
